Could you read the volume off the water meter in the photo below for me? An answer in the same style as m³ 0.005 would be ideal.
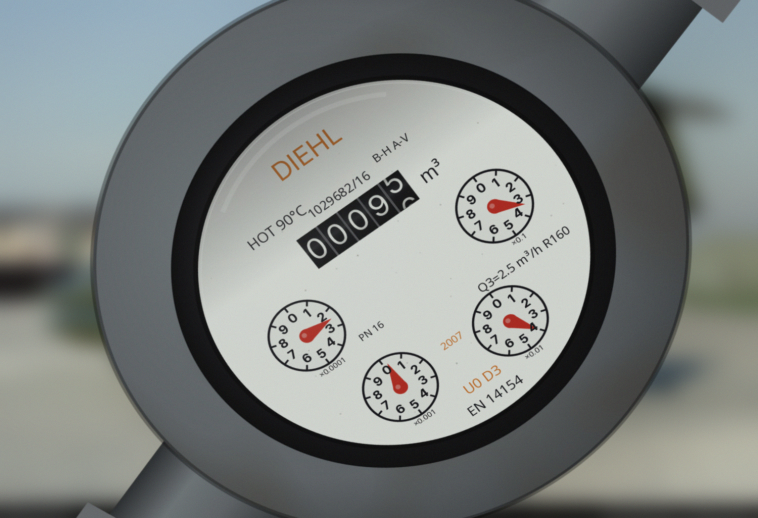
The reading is m³ 95.3402
